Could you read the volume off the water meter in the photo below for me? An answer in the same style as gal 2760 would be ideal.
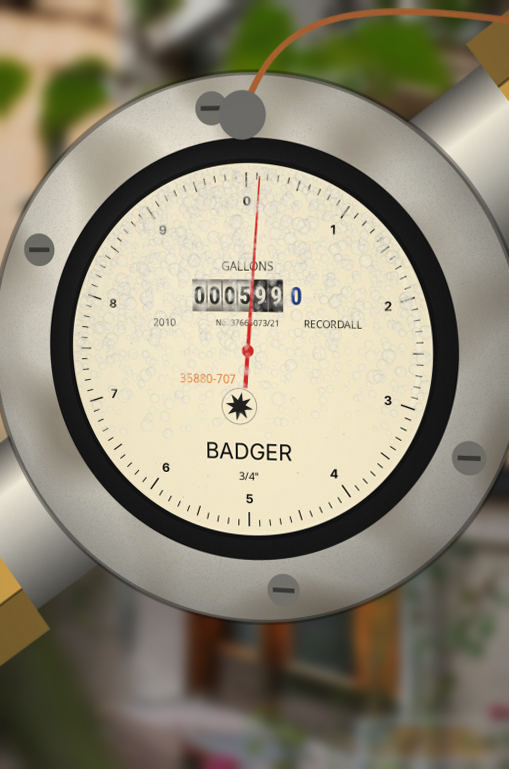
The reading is gal 5990.1
